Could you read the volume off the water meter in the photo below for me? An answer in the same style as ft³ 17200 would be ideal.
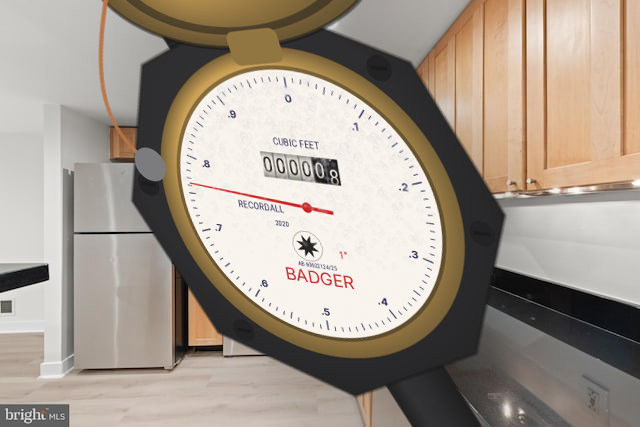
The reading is ft³ 7.76
